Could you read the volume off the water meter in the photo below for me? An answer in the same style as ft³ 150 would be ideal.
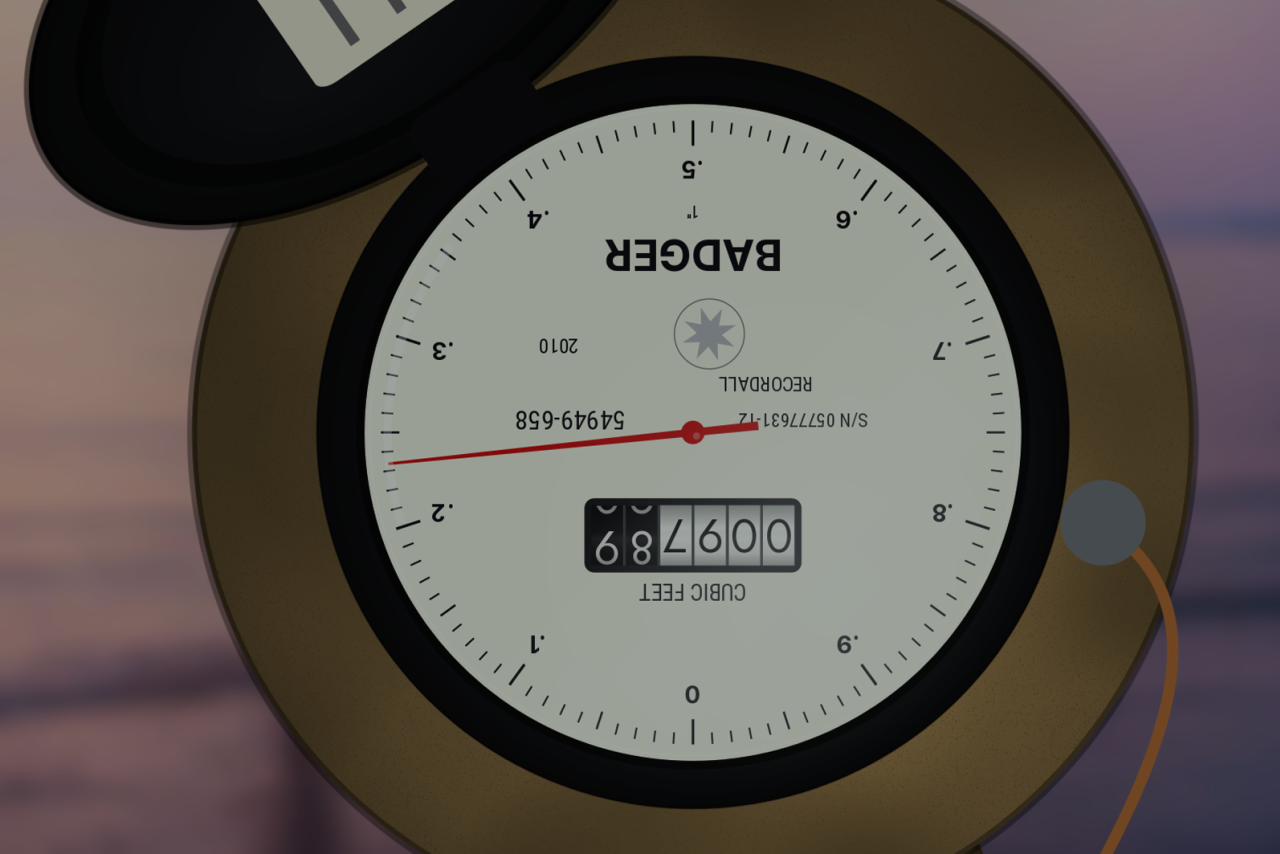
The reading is ft³ 9789.23
